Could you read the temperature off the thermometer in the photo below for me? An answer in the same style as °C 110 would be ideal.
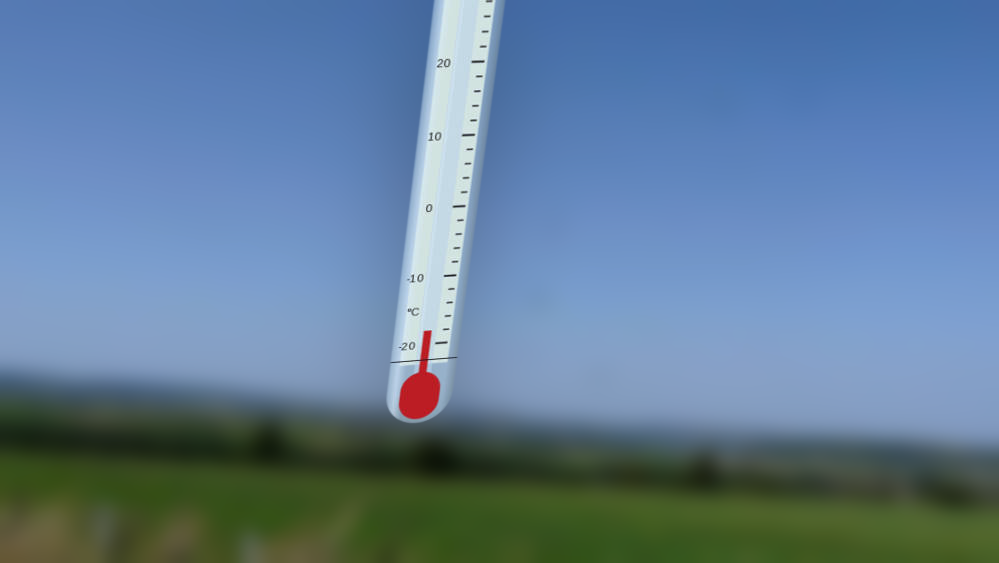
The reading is °C -18
